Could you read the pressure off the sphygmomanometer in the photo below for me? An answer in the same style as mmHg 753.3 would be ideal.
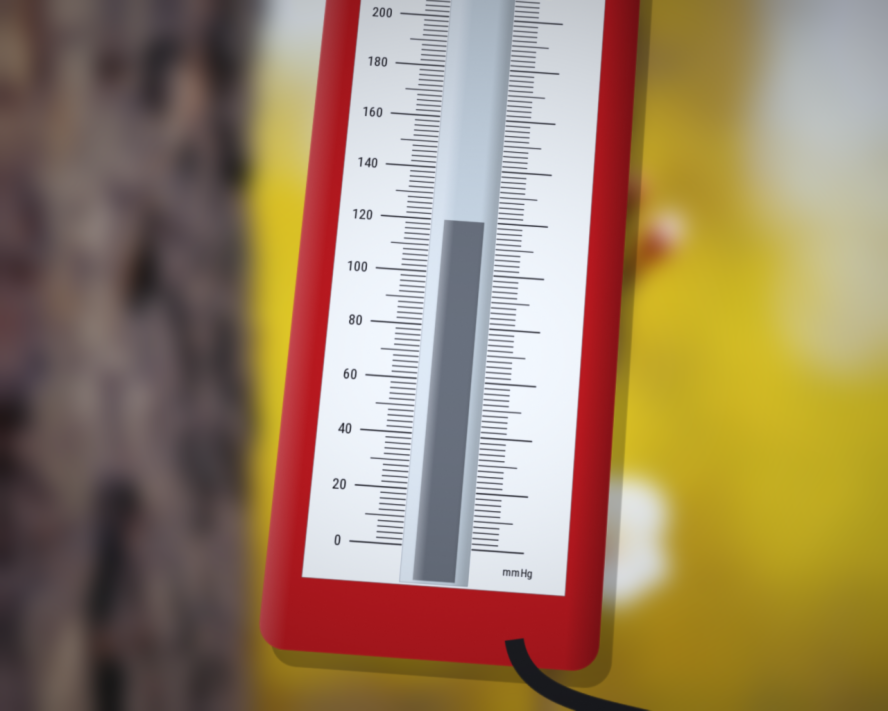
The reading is mmHg 120
